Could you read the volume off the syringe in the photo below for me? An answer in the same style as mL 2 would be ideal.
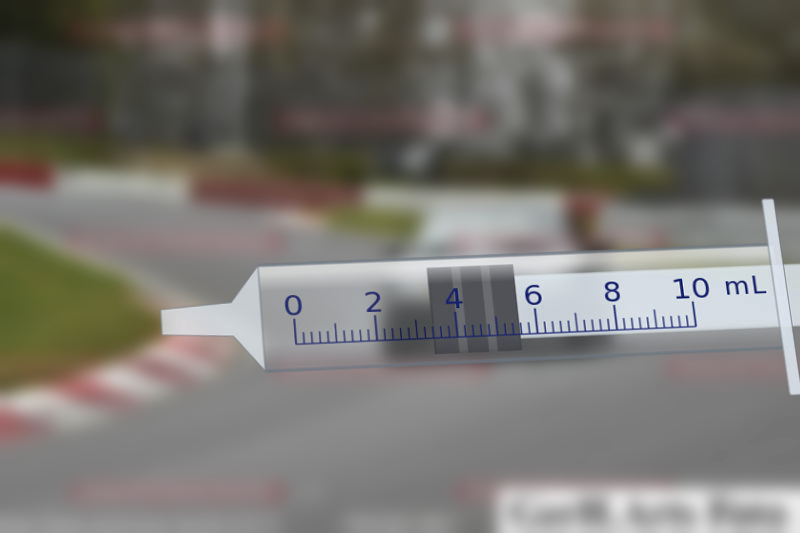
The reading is mL 3.4
